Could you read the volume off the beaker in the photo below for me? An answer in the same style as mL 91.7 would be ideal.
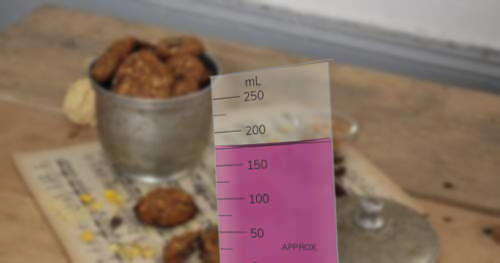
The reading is mL 175
